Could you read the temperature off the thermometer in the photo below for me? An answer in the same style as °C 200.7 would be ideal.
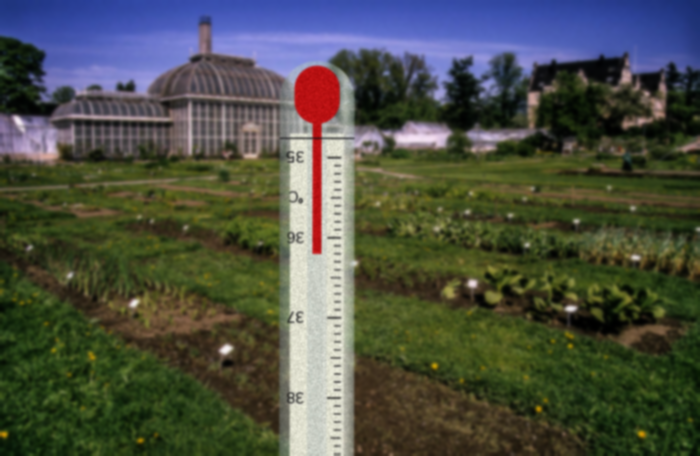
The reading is °C 36.2
